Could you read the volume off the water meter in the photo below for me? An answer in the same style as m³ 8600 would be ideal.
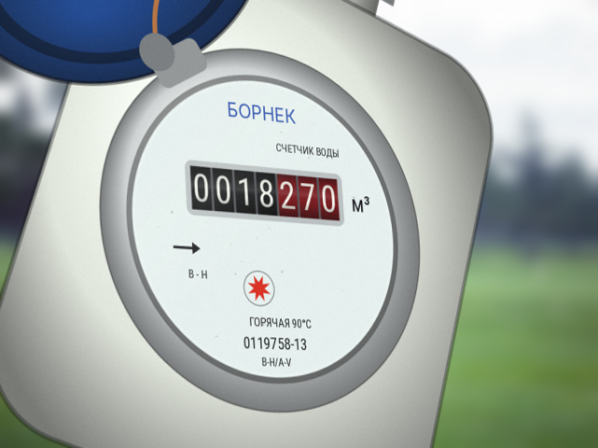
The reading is m³ 18.270
